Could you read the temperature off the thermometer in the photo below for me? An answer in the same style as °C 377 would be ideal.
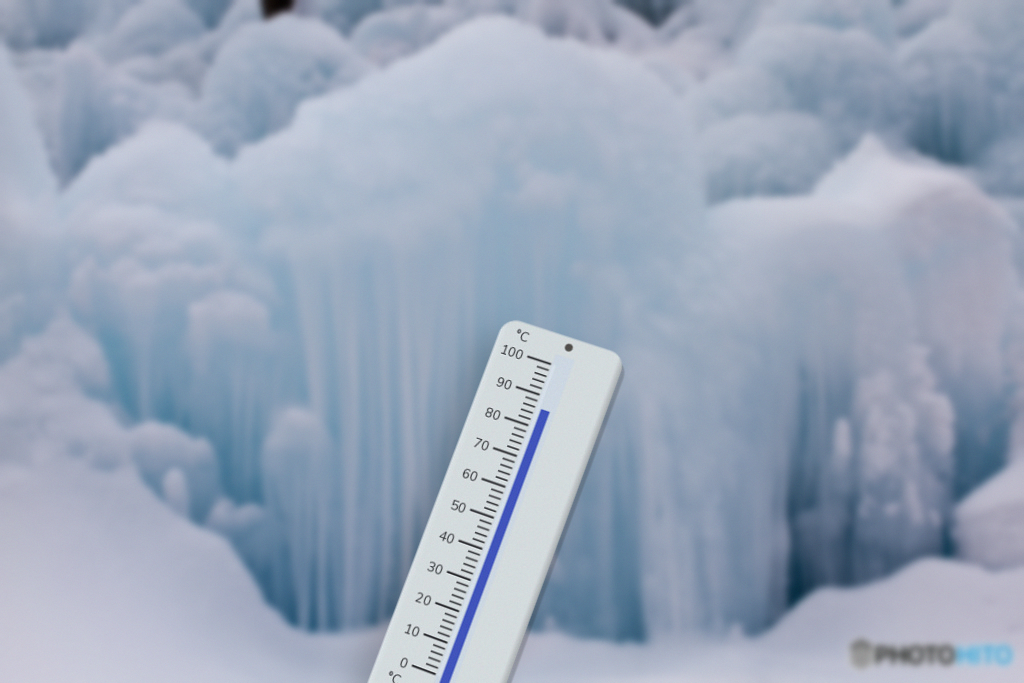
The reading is °C 86
